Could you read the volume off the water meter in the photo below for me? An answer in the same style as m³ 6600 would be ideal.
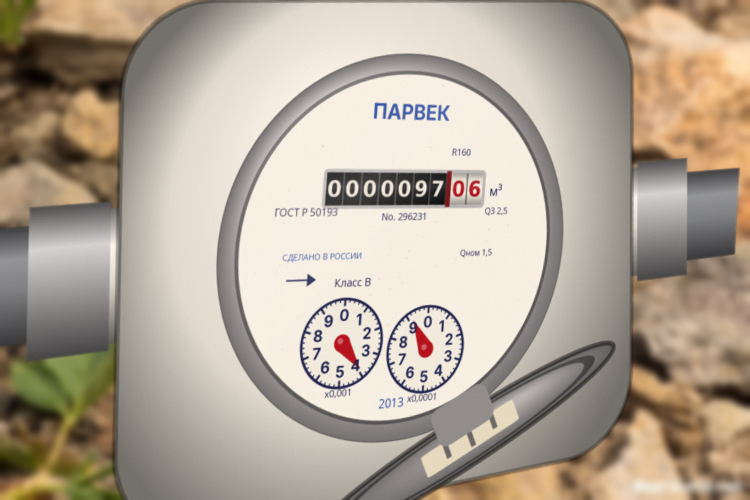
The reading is m³ 97.0639
